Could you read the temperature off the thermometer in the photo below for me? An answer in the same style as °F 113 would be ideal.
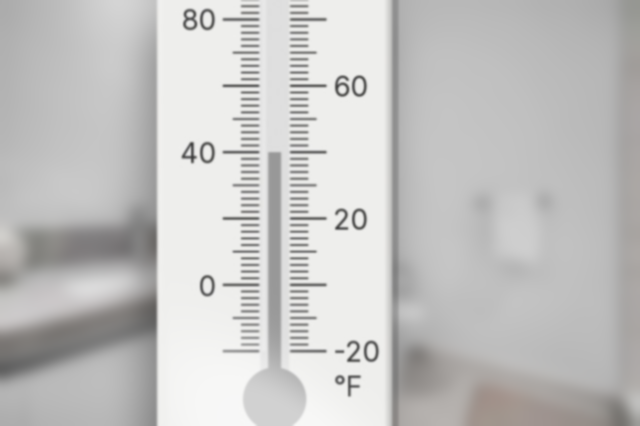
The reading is °F 40
